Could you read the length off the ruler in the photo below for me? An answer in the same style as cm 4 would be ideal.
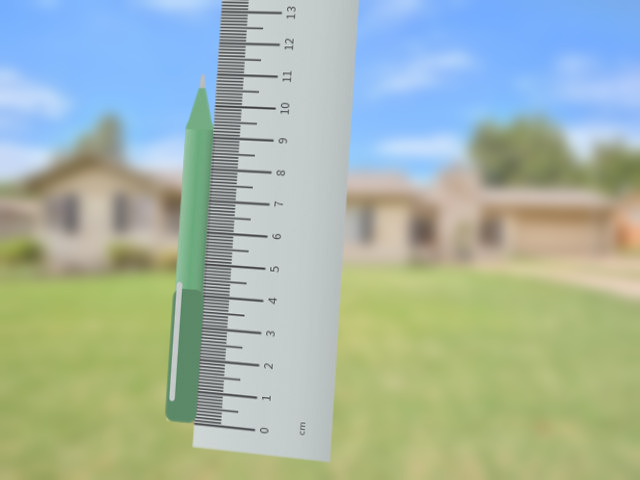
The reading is cm 11
